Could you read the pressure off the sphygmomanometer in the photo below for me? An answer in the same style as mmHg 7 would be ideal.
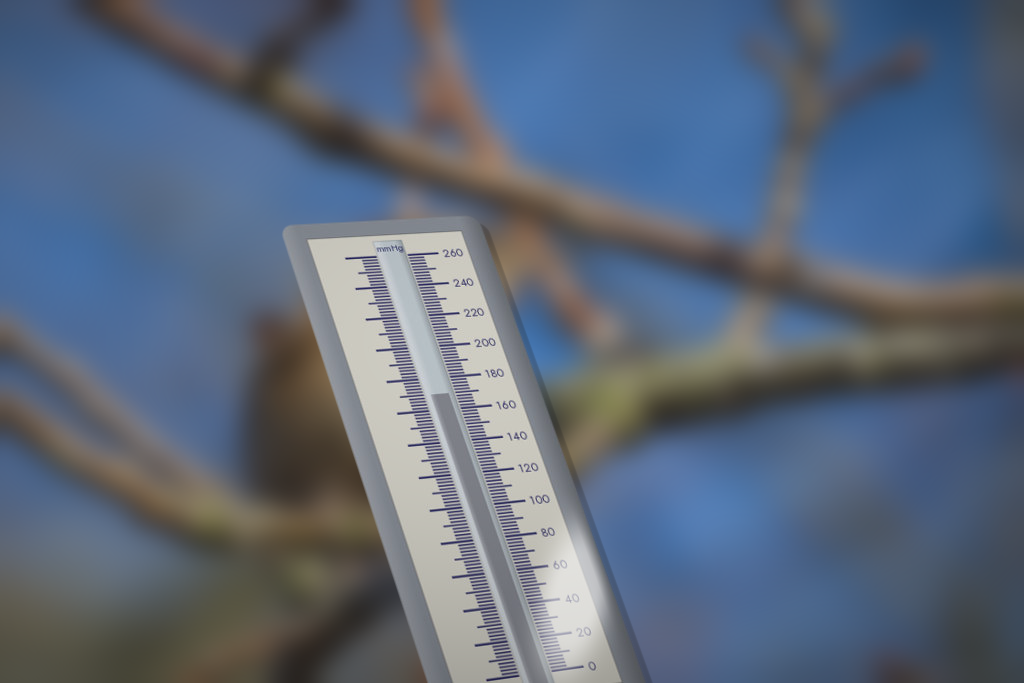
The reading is mmHg 170
